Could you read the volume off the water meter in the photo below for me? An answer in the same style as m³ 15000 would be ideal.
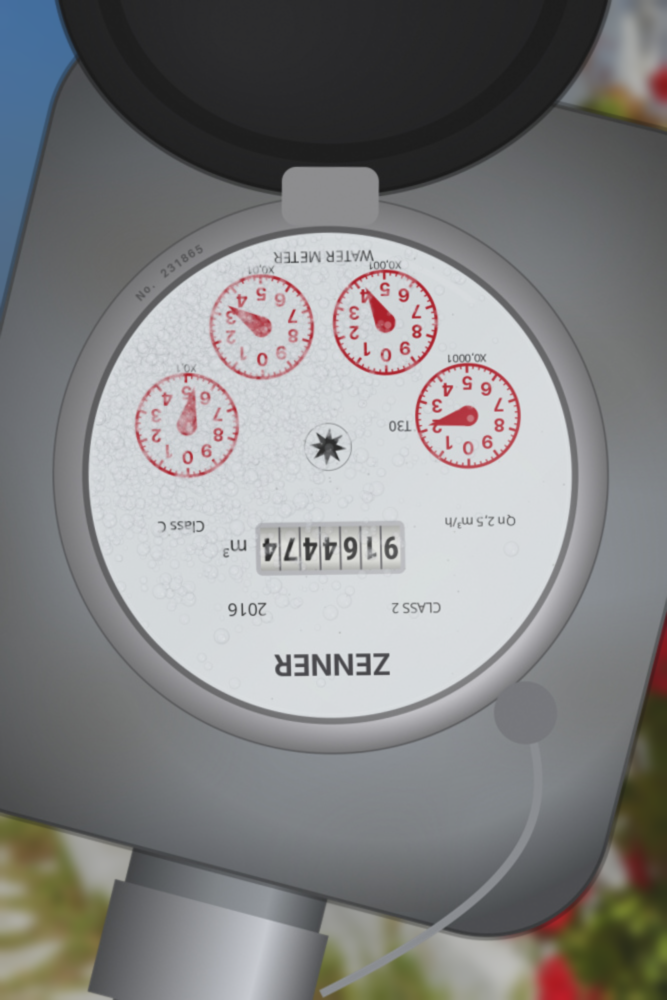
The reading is m³ 9164474.5342
